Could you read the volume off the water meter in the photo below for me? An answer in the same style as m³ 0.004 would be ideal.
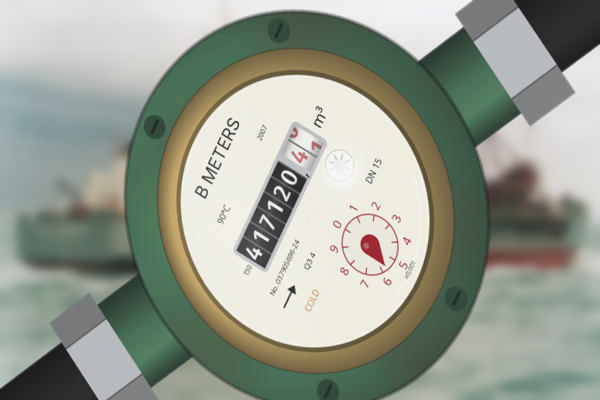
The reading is m³ 417120.405
